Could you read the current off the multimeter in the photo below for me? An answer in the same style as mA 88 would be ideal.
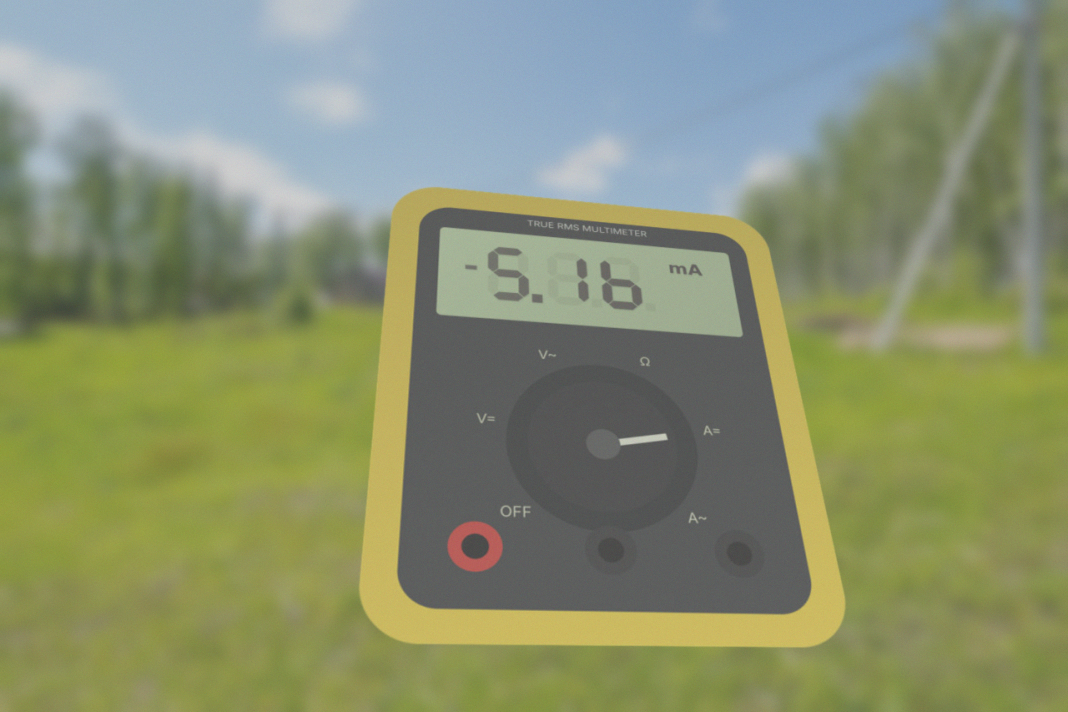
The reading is mA -5.16
